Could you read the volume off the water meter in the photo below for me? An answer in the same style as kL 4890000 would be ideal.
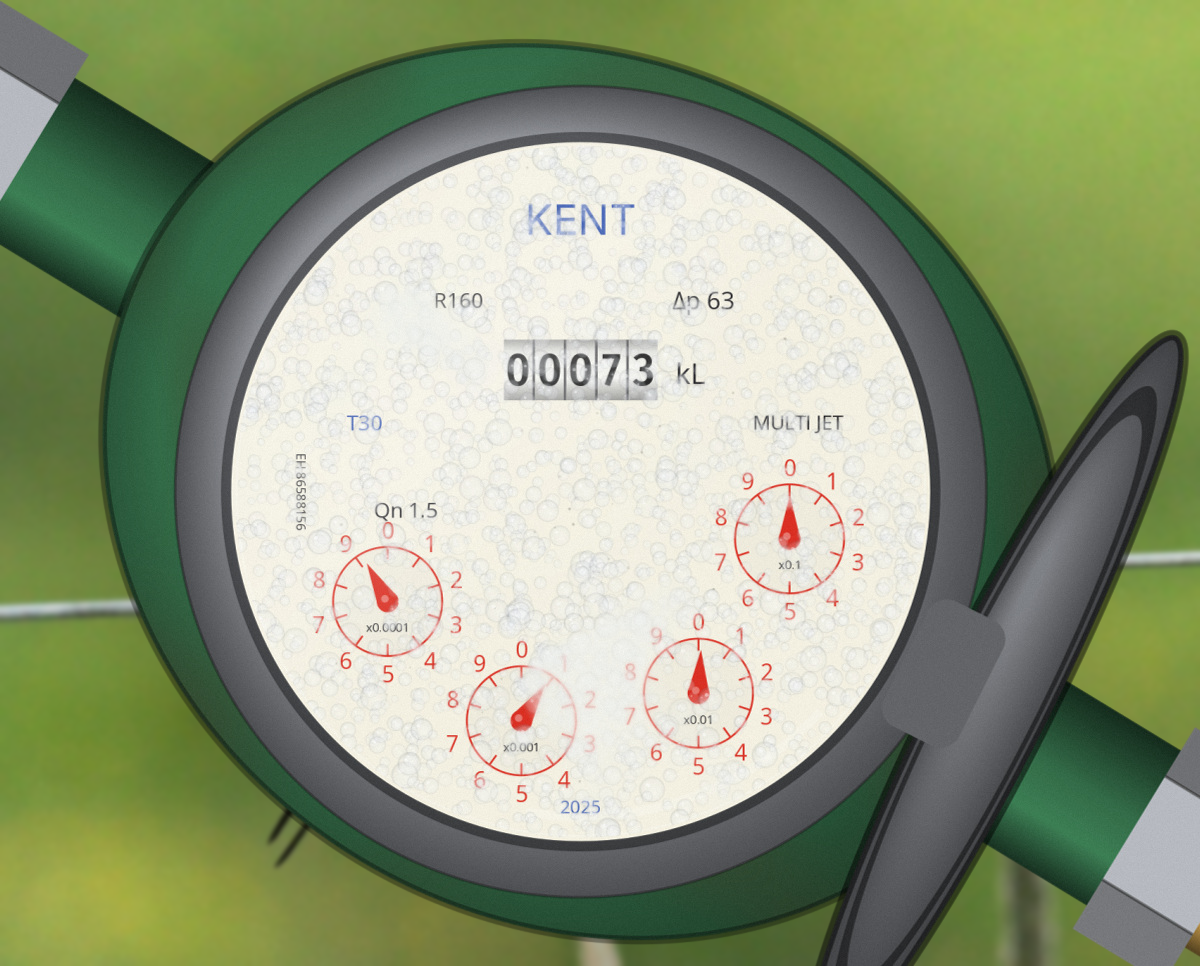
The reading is kL 73.0009
